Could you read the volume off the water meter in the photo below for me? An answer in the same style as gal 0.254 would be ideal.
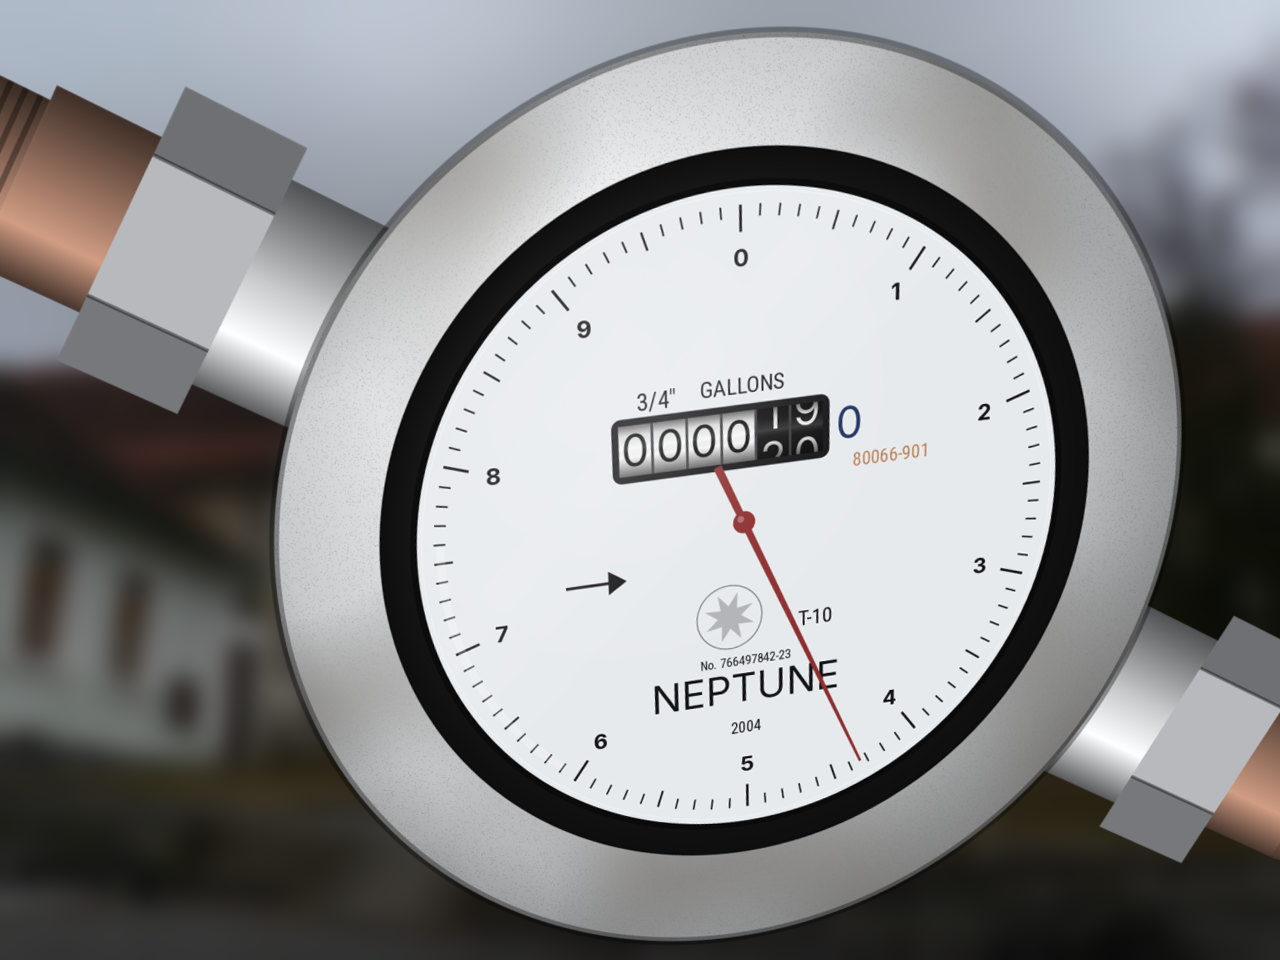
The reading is gal 194.3
